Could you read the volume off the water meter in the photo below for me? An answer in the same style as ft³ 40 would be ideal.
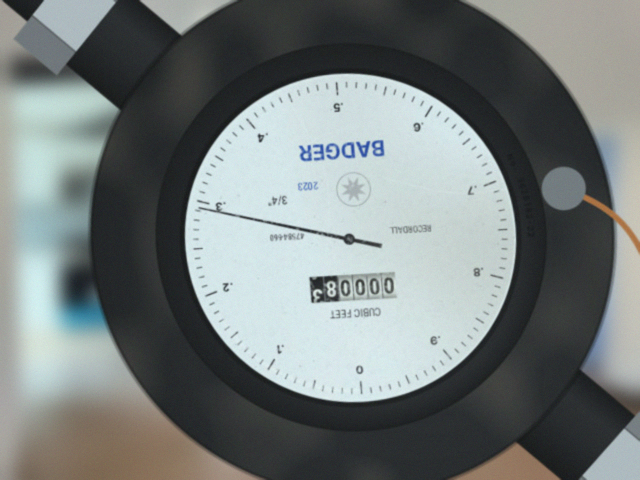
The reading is ft³ 83.29
